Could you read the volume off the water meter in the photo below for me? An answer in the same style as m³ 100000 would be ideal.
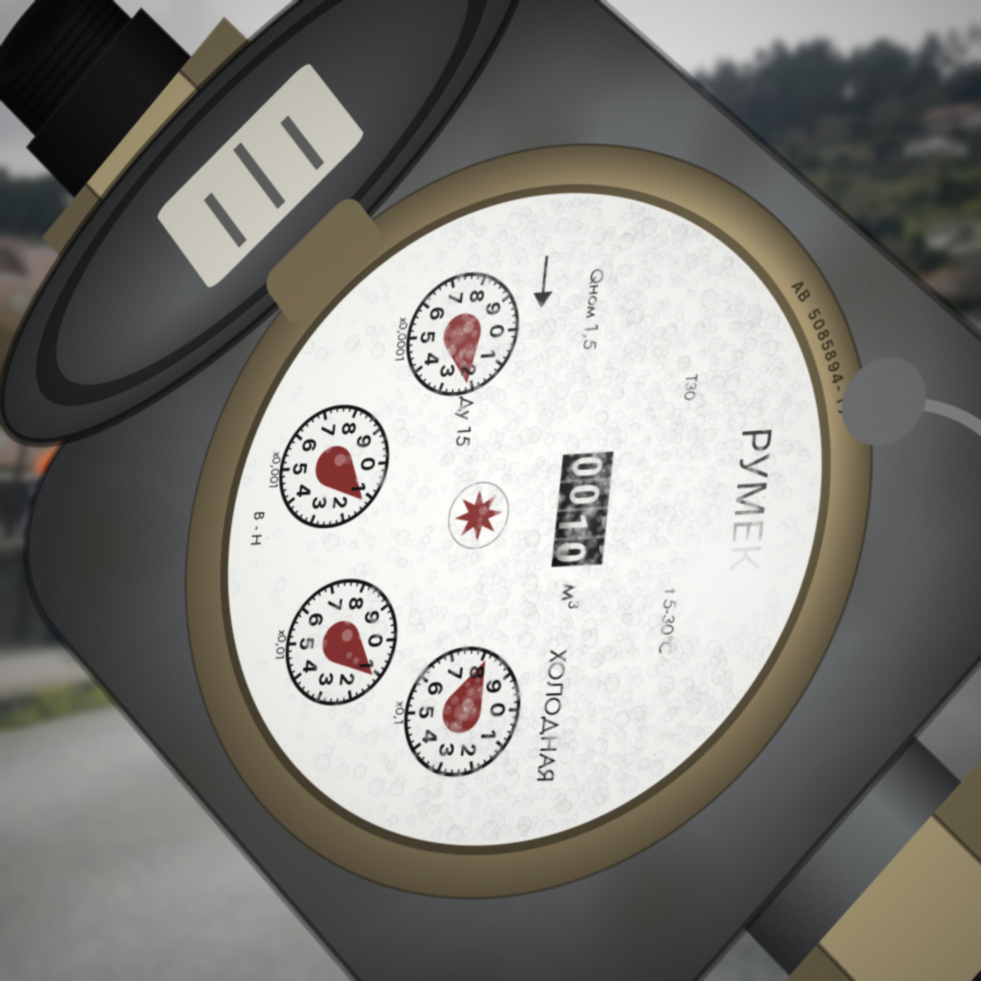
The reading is m³ 9.8112
